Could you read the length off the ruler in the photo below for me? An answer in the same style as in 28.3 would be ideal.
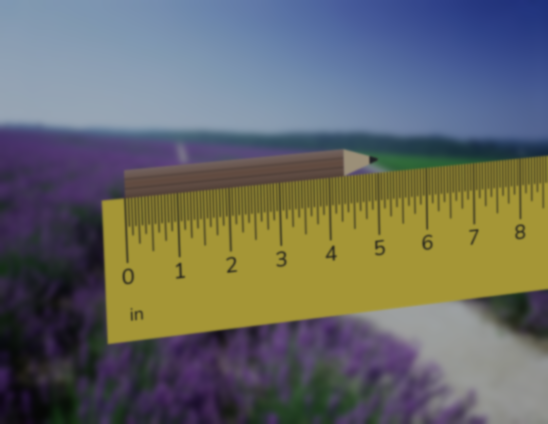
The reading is in 5
